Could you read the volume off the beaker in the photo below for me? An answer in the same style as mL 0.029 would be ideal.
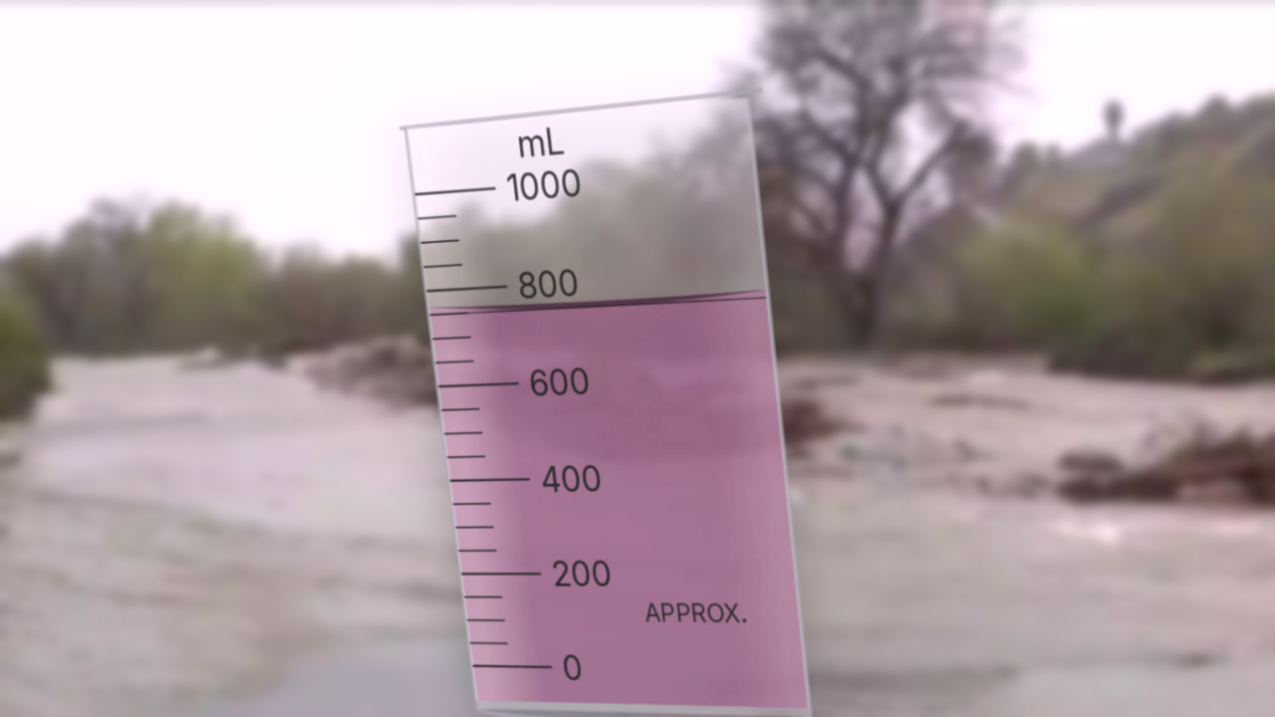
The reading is mL 750
